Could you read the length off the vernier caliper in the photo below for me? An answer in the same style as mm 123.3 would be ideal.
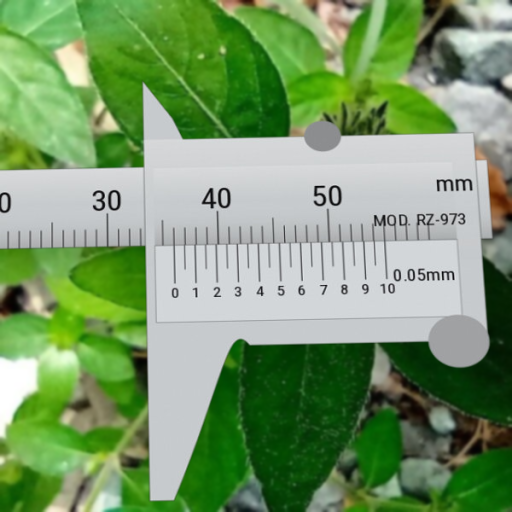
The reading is mm 36.0
